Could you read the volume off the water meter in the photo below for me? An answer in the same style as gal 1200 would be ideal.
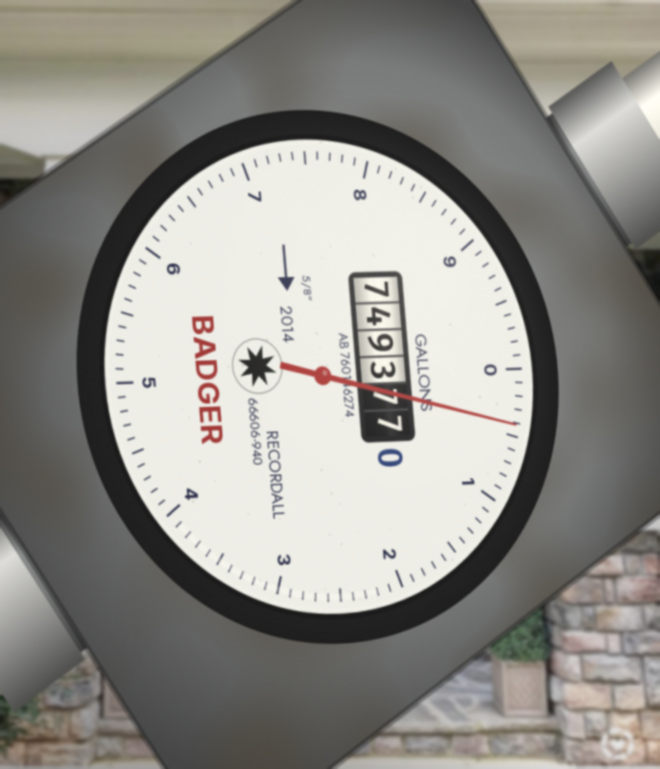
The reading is gal 7493770.4
